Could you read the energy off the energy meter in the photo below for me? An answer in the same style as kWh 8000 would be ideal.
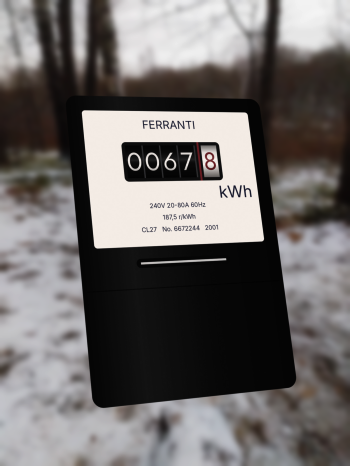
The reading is kWh 67.8
